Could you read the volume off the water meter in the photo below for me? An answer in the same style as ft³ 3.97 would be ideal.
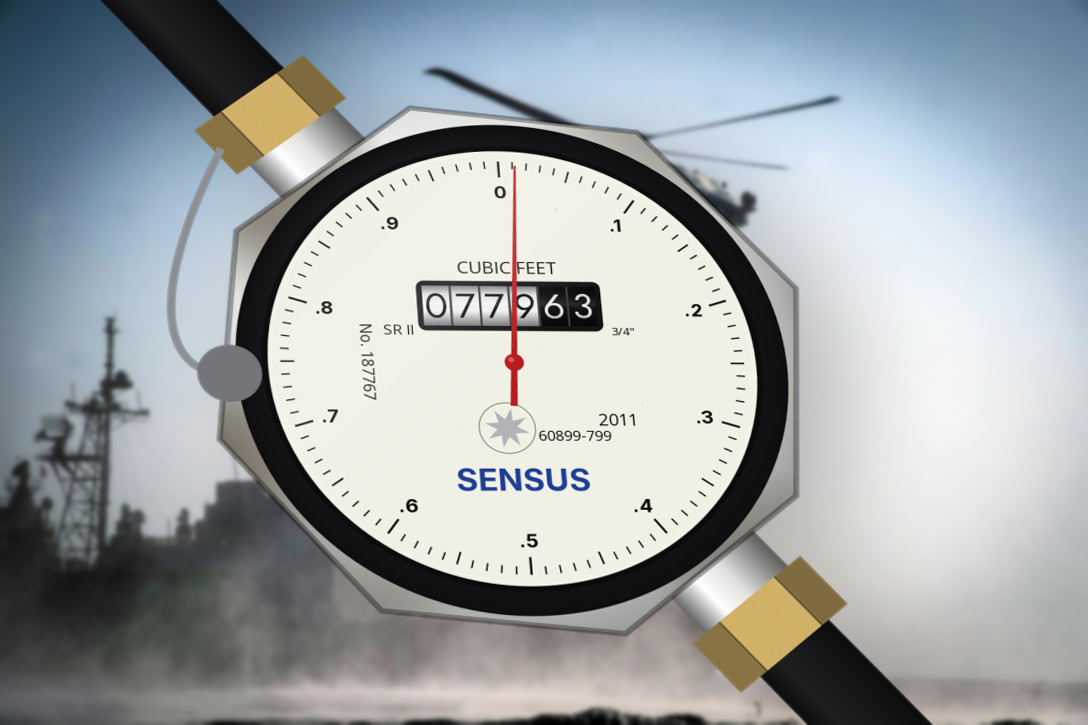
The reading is ft³ 77963.01
